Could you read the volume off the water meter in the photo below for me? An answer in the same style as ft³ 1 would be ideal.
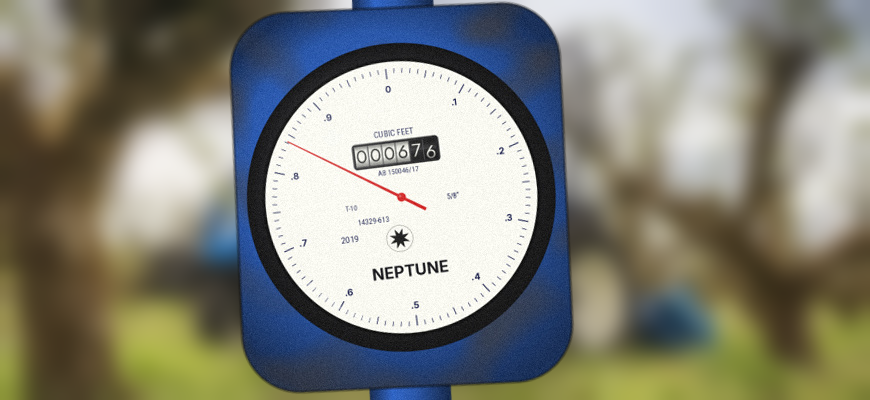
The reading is ft³ 675.84
